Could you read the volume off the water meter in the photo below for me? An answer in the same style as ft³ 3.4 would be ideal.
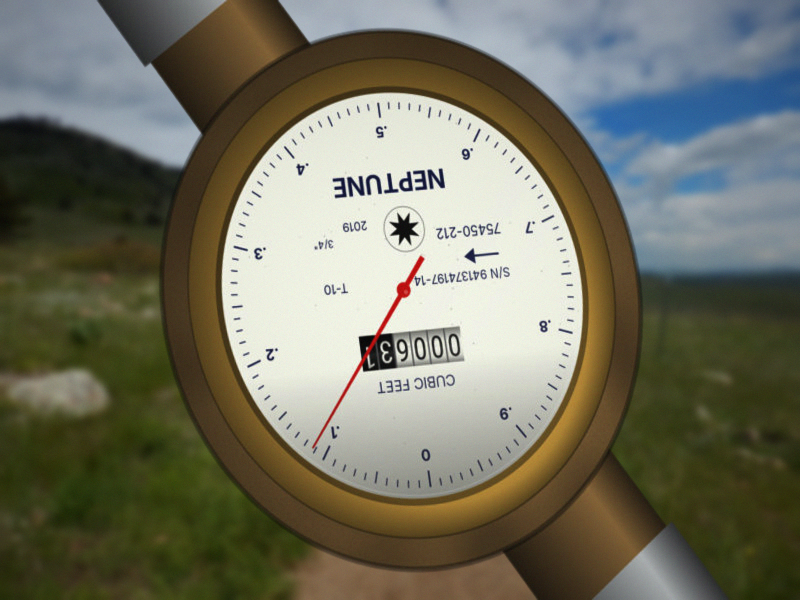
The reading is ft³ 631.11
